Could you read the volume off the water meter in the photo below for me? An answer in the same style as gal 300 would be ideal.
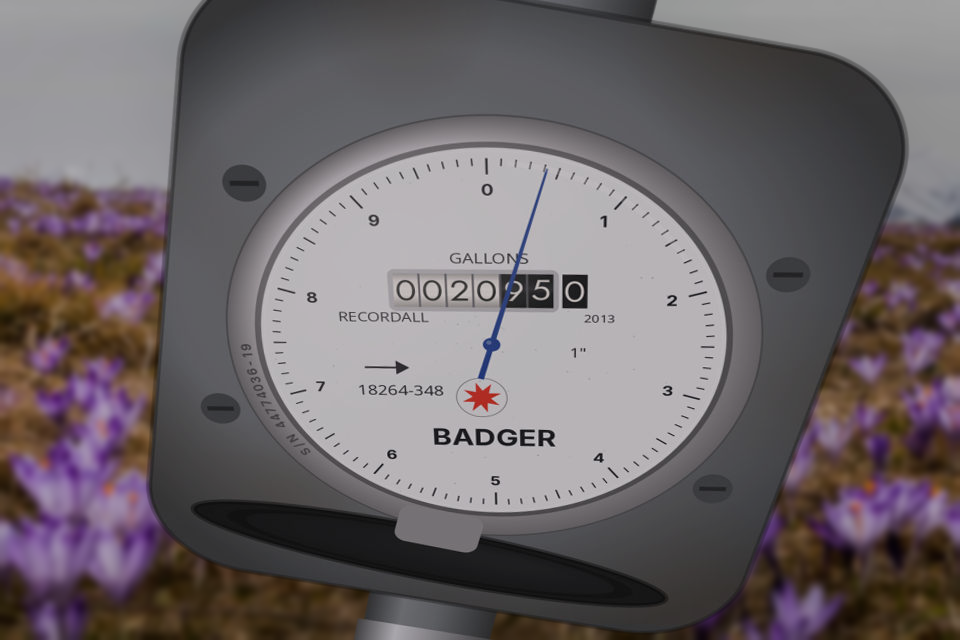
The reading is gal 20950.4
